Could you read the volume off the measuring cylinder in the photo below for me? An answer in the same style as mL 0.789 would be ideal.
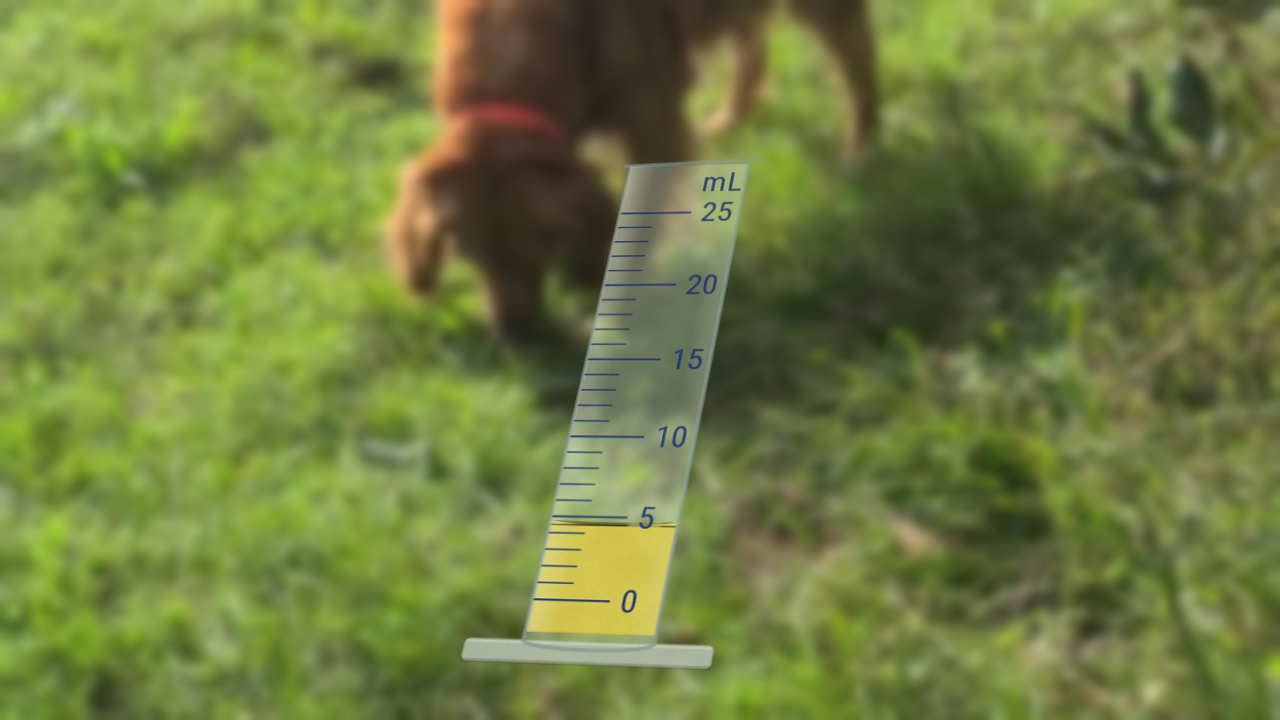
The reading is mL 4.5
